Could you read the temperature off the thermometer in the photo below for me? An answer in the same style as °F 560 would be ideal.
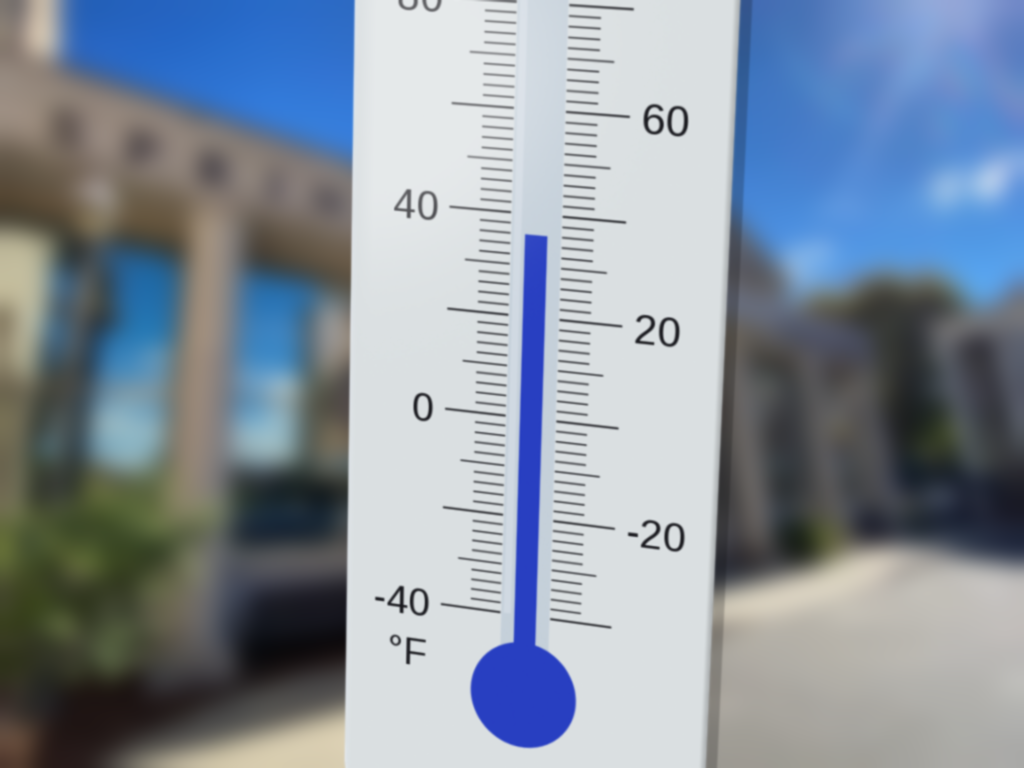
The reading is °F 36
